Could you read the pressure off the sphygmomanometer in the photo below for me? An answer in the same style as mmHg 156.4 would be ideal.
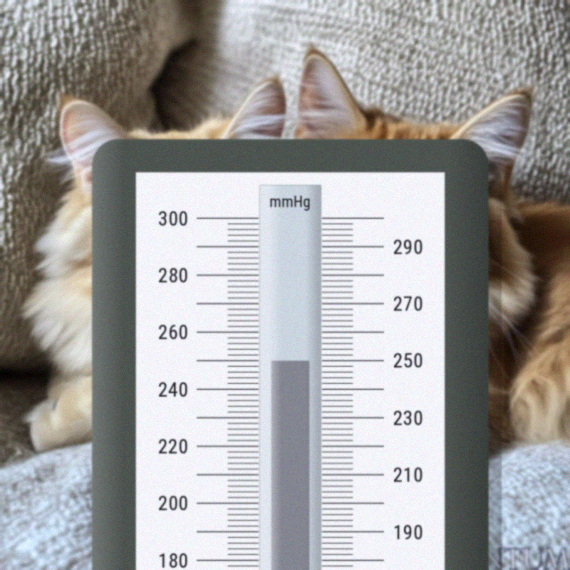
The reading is mmHg 250
